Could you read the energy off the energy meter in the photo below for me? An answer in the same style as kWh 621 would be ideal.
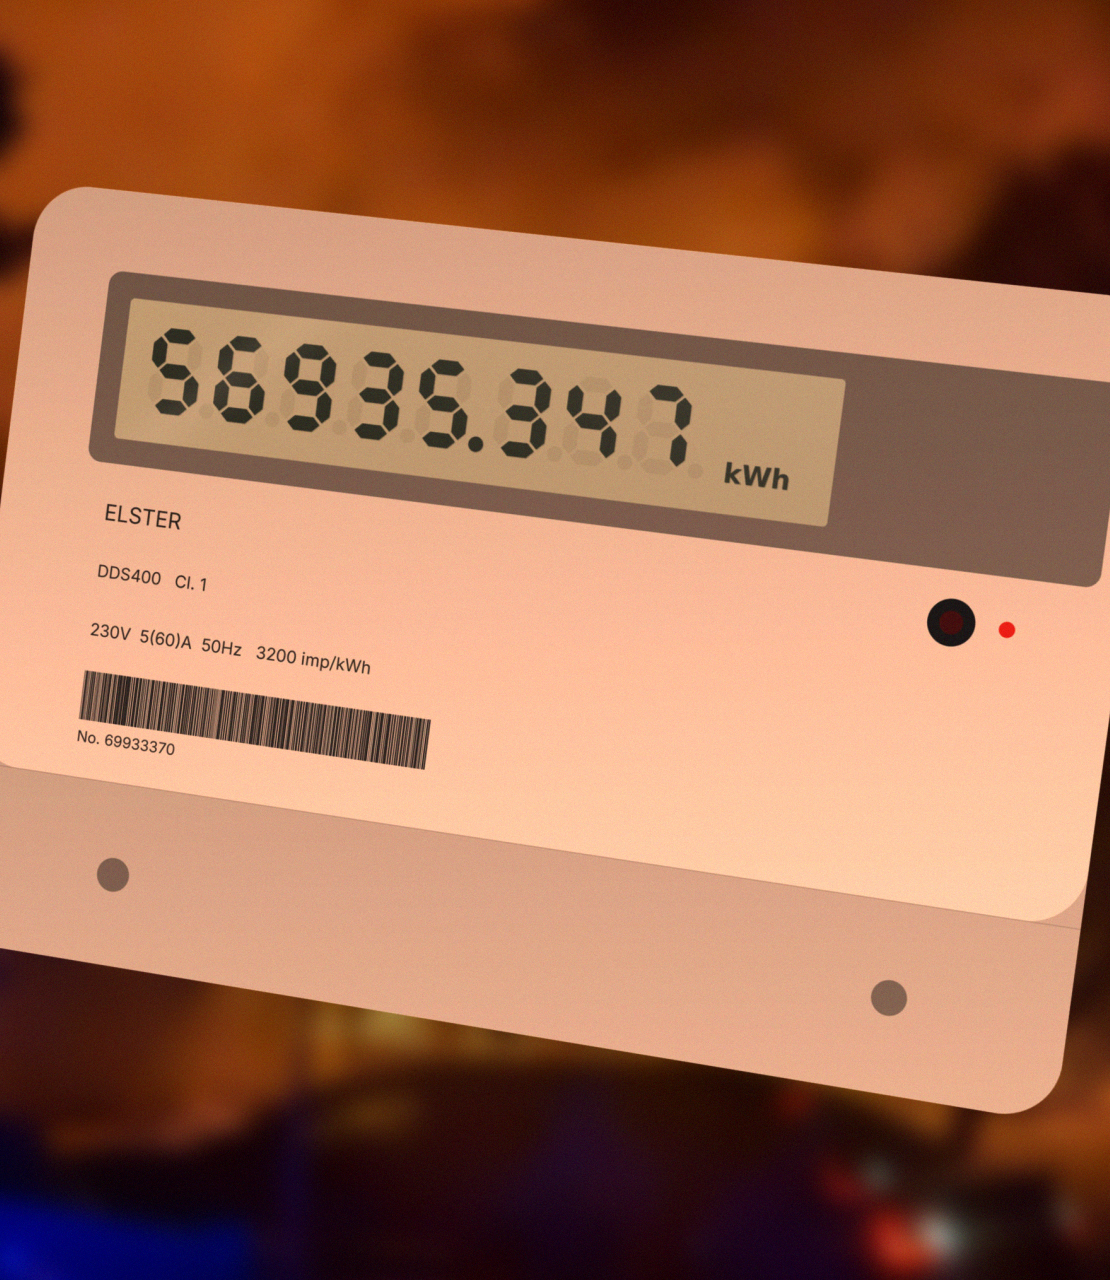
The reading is kWh 56935.347
